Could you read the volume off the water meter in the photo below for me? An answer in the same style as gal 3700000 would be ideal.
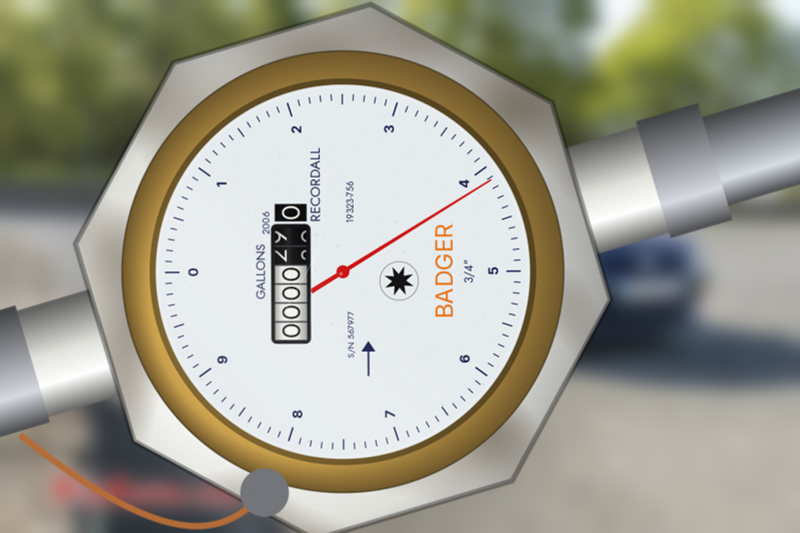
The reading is gal 294.1
